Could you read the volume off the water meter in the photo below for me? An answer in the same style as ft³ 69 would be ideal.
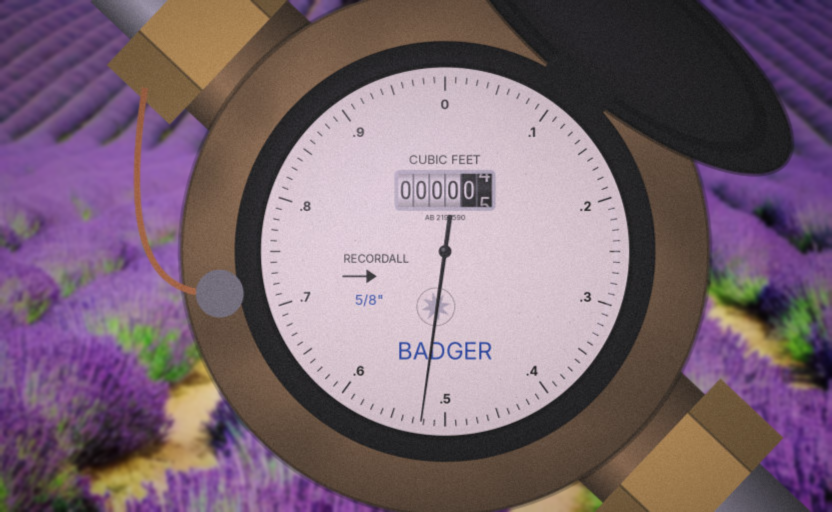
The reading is ft³ 4.52
